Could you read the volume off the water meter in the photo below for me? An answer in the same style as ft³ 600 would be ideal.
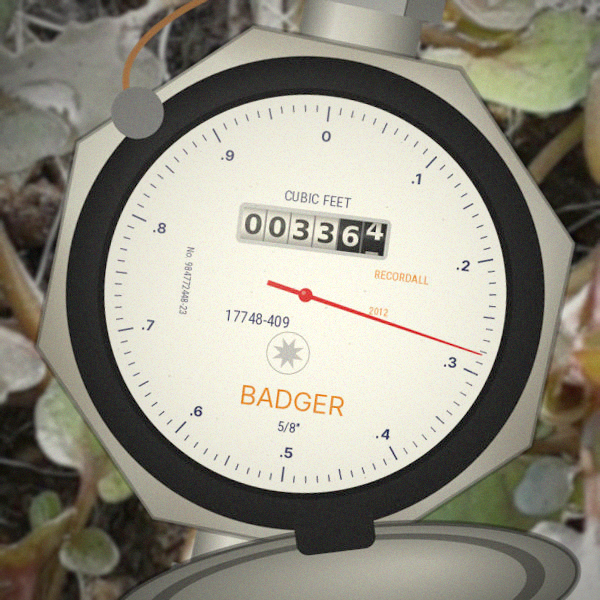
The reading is ft³ 3364.28
